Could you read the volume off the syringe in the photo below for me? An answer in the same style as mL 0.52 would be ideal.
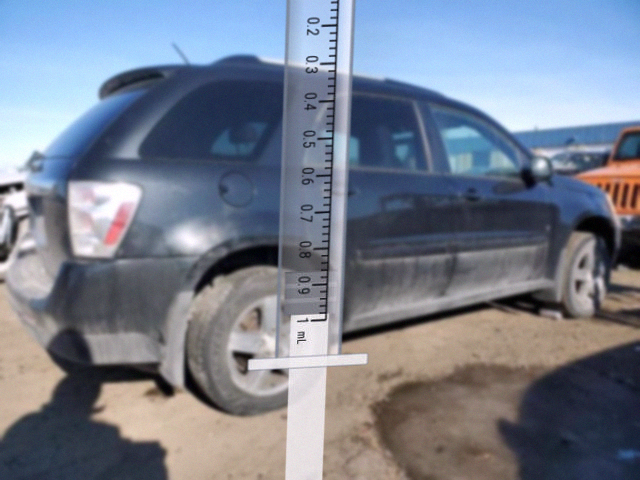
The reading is mL 0.86
